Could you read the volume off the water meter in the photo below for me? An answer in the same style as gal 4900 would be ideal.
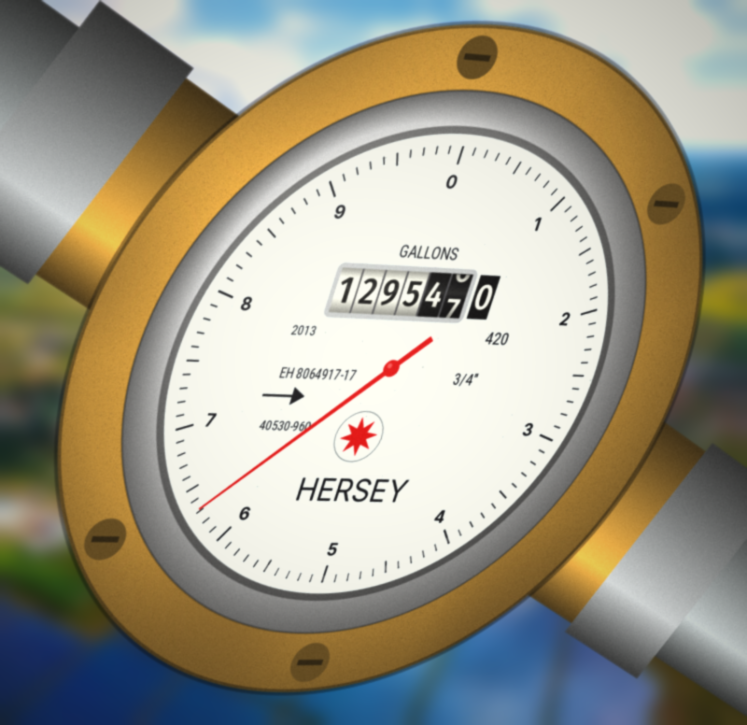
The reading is gal 1295466.3
